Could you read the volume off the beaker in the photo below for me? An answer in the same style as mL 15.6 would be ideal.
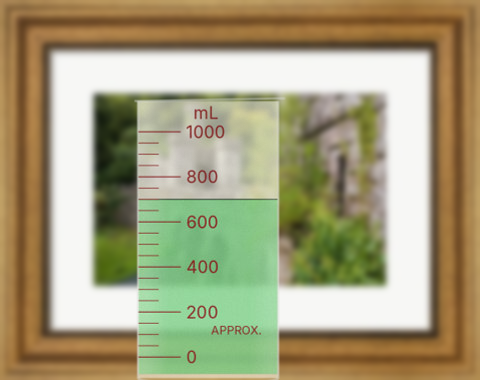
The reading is mL 700
